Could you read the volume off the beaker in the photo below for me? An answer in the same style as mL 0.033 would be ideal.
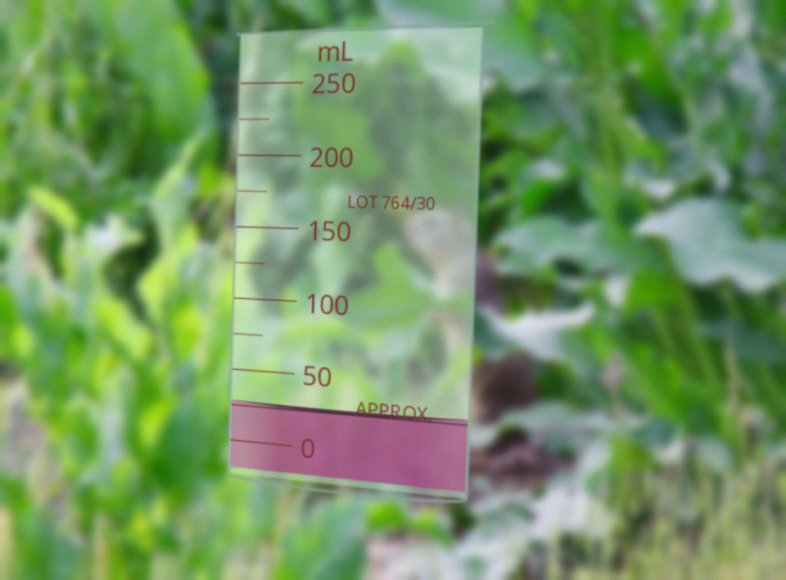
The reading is mL 25
